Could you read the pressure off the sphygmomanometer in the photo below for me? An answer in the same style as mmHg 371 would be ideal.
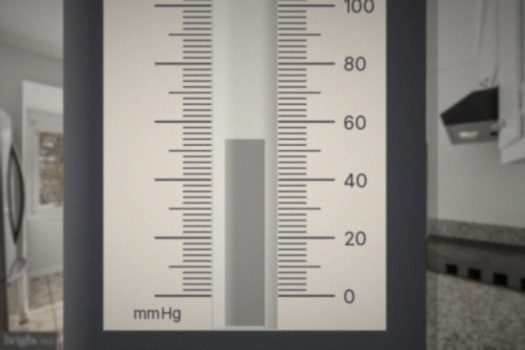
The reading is mmHg 54
